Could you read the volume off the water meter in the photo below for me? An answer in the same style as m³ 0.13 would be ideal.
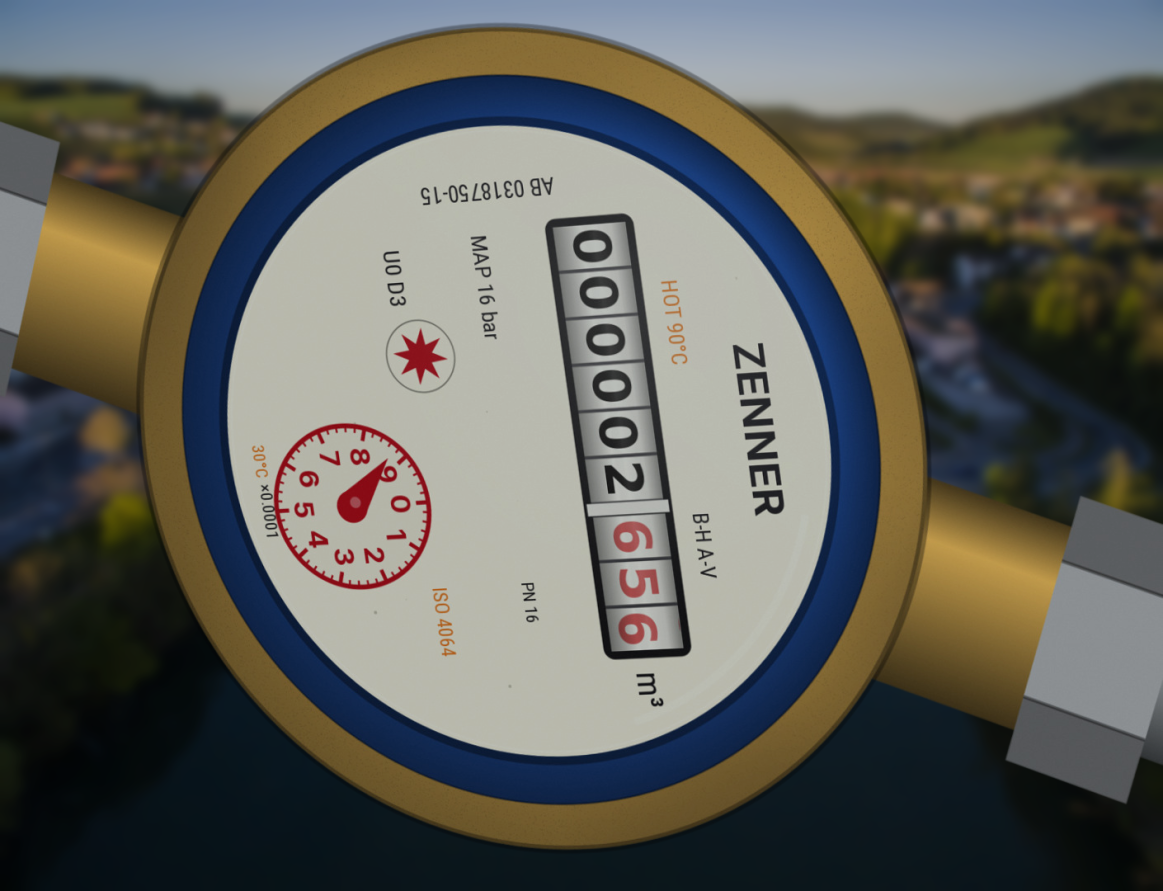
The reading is m³ 2.6558
